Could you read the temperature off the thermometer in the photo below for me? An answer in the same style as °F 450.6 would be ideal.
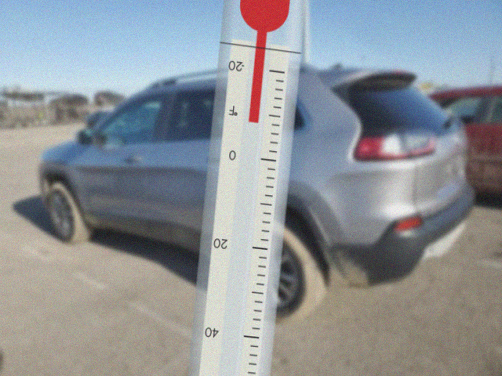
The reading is °F -8
